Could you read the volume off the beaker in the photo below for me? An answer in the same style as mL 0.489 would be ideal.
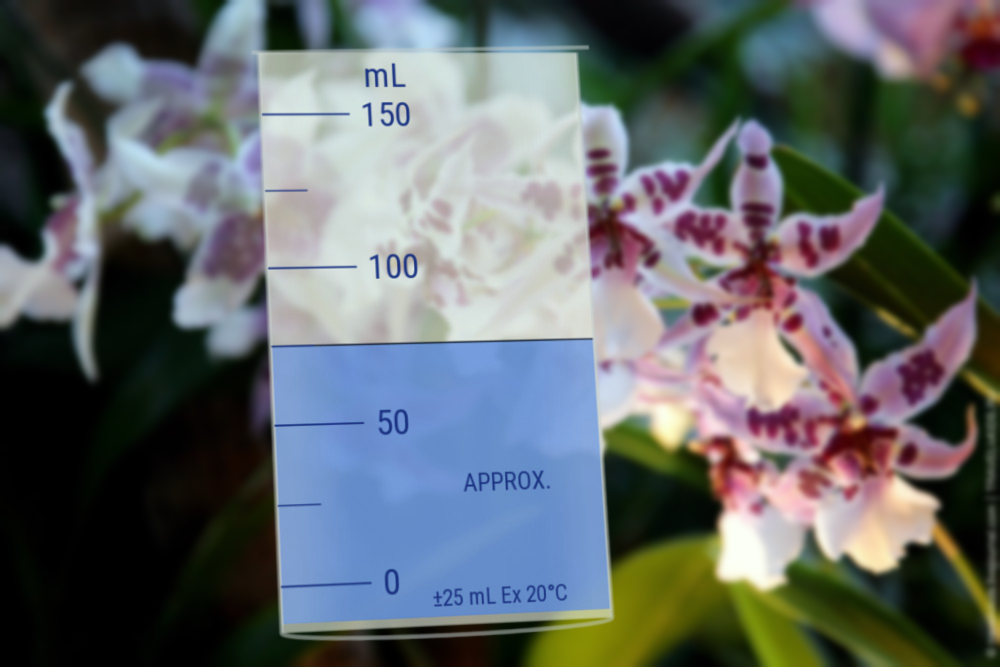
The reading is mL 75
